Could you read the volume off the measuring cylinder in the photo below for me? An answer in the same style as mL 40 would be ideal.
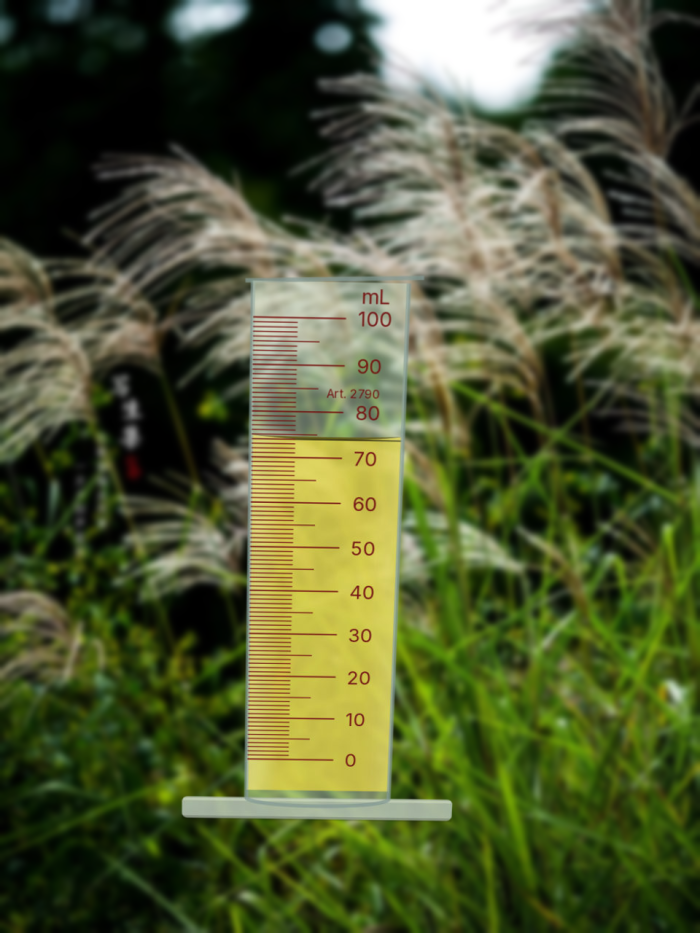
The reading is mL 74
